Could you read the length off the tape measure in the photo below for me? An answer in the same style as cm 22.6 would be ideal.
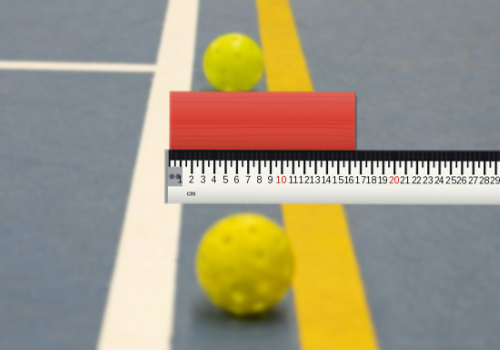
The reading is cm 16.5
